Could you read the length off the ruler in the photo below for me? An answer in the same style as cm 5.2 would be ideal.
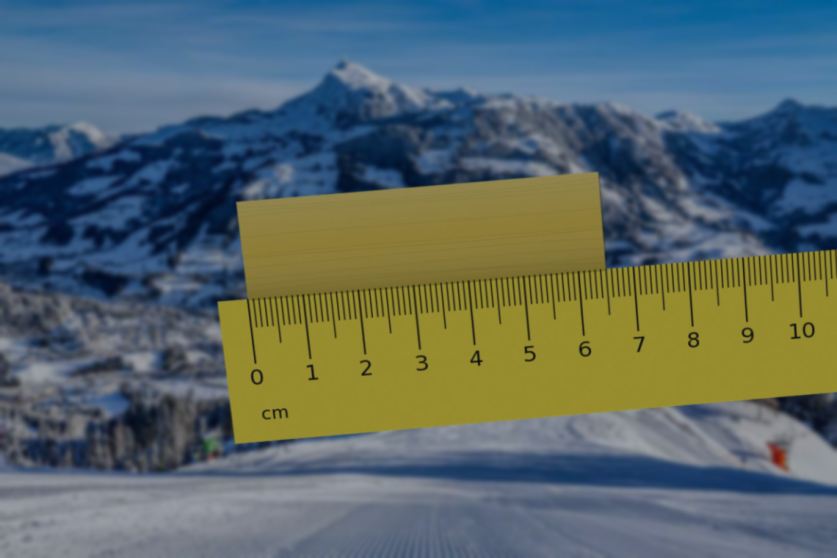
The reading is cm 6.5
